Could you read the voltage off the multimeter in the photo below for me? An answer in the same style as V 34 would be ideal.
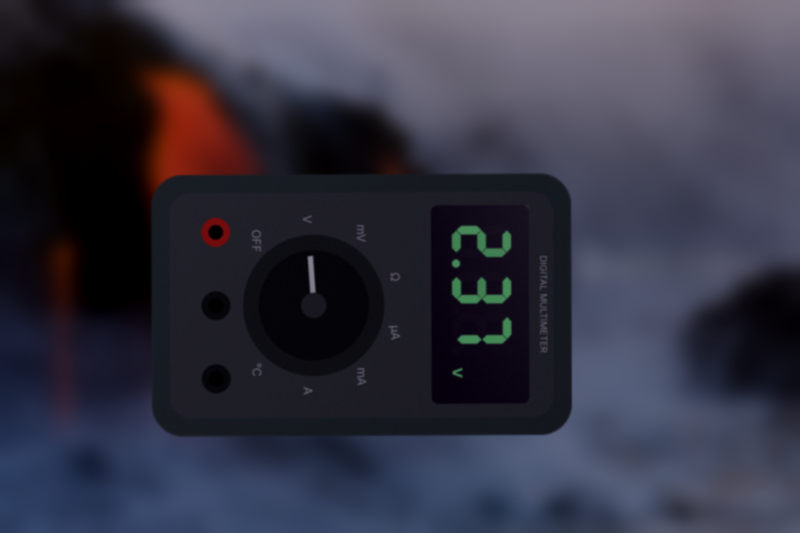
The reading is V 2.37
